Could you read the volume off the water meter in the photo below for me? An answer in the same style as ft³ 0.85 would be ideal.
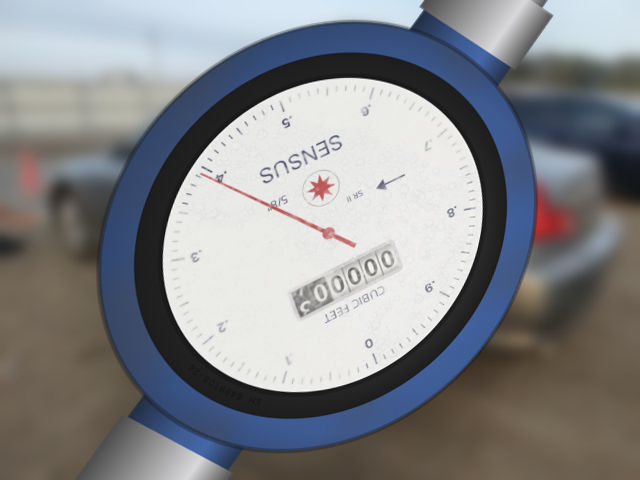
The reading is ft³ 3.39
